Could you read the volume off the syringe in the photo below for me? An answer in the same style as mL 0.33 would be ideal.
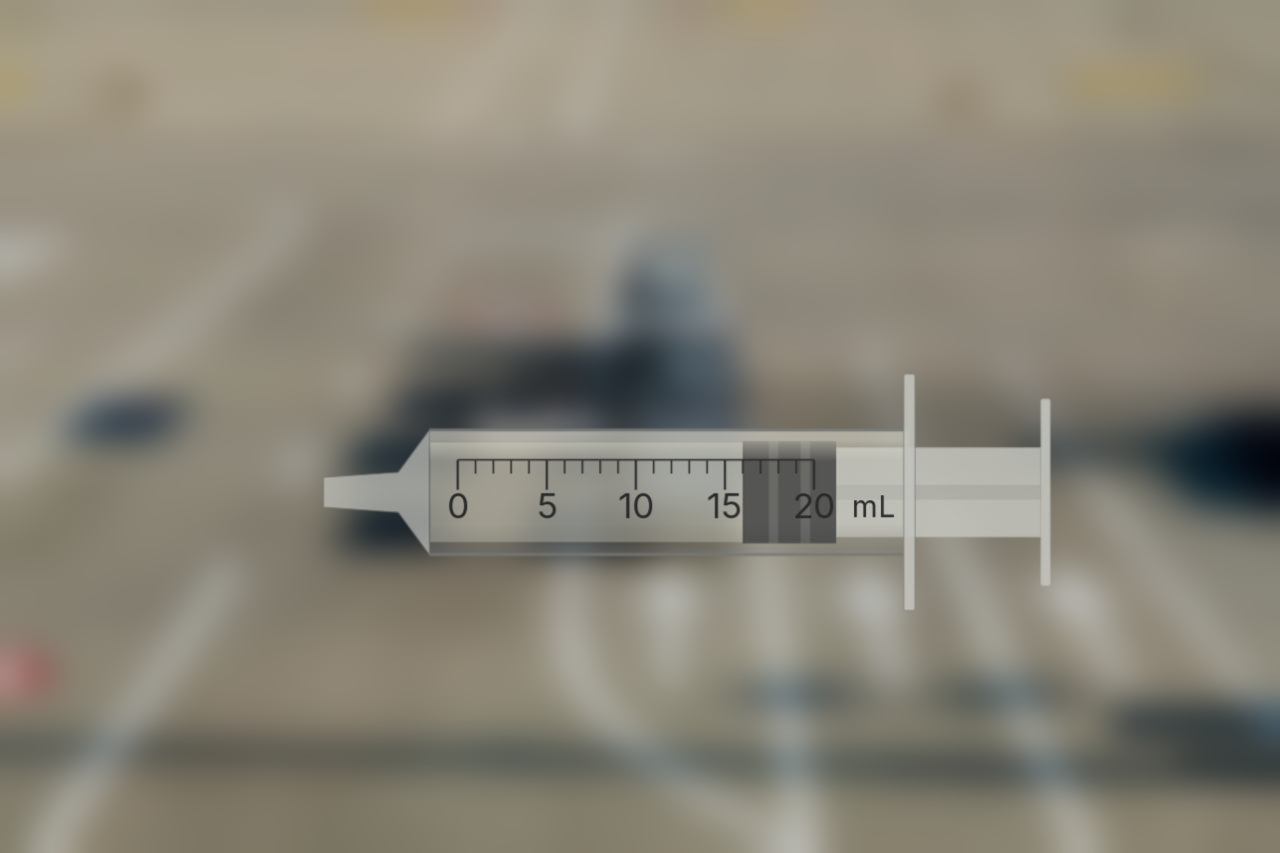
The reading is mL 16
